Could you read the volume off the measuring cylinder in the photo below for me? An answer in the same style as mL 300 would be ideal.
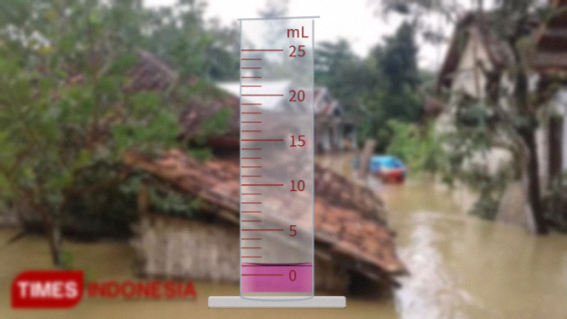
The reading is mL 1
